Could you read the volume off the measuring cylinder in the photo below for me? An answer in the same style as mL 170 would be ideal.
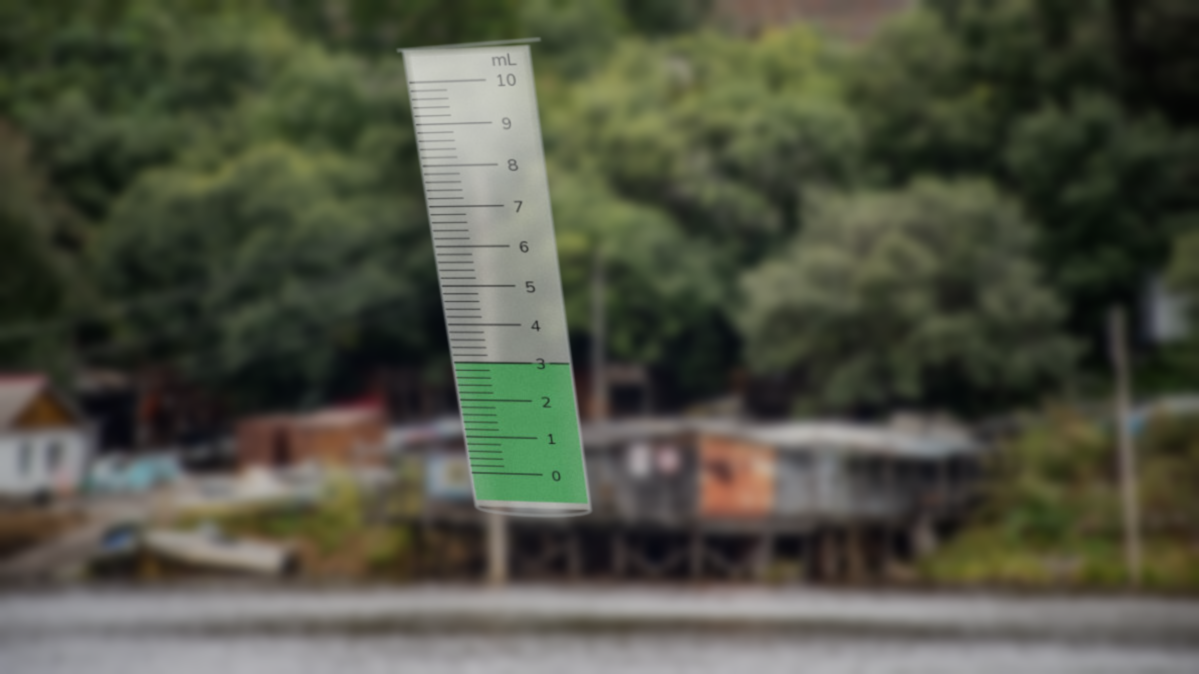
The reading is mL 3
